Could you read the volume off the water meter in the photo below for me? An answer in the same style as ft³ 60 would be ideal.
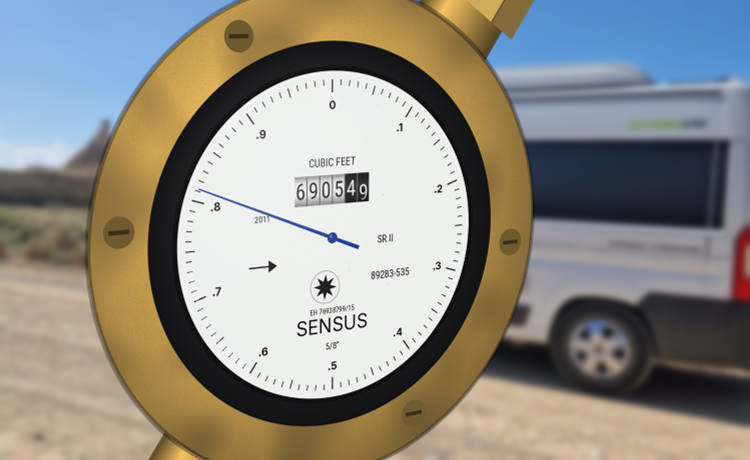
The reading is ft³ 690548.81
